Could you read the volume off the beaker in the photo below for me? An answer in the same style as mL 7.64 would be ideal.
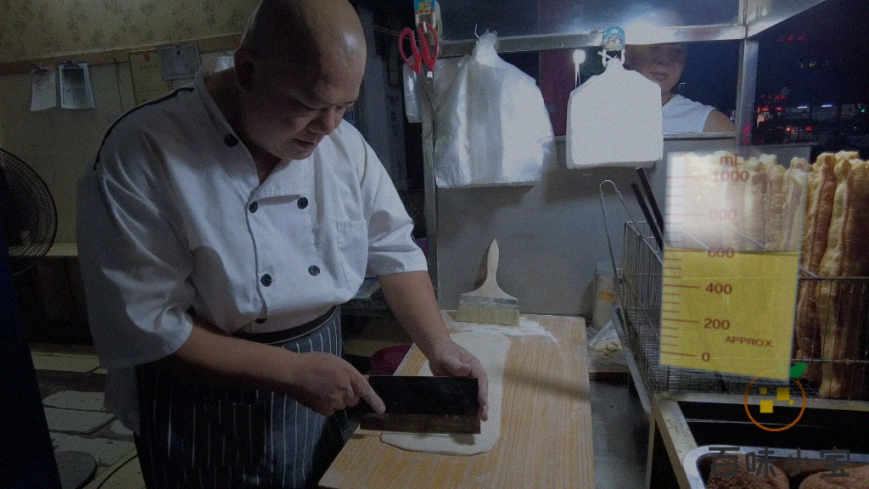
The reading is mL 600
